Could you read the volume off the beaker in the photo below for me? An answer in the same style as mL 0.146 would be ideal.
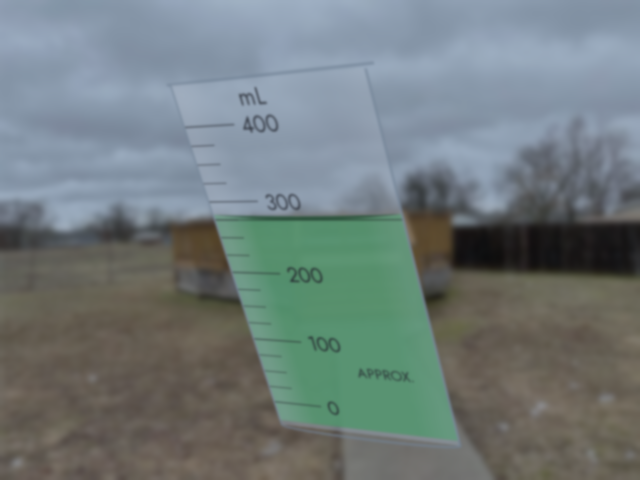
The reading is mL 275
